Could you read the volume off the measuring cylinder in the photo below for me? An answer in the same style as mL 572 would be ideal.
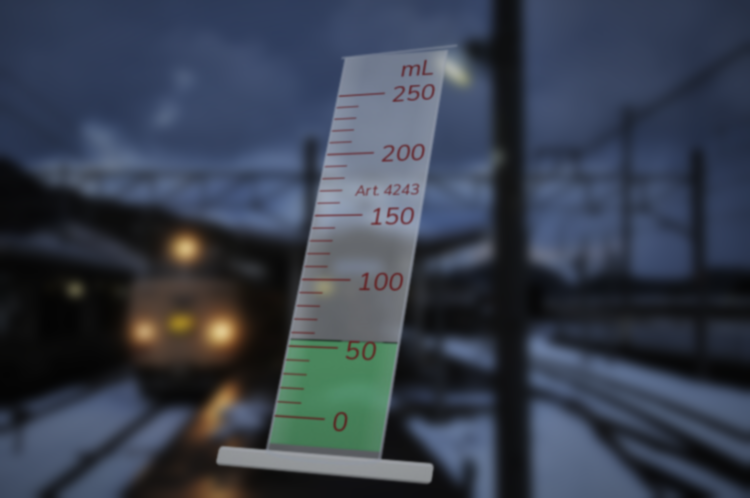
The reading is mL 55
